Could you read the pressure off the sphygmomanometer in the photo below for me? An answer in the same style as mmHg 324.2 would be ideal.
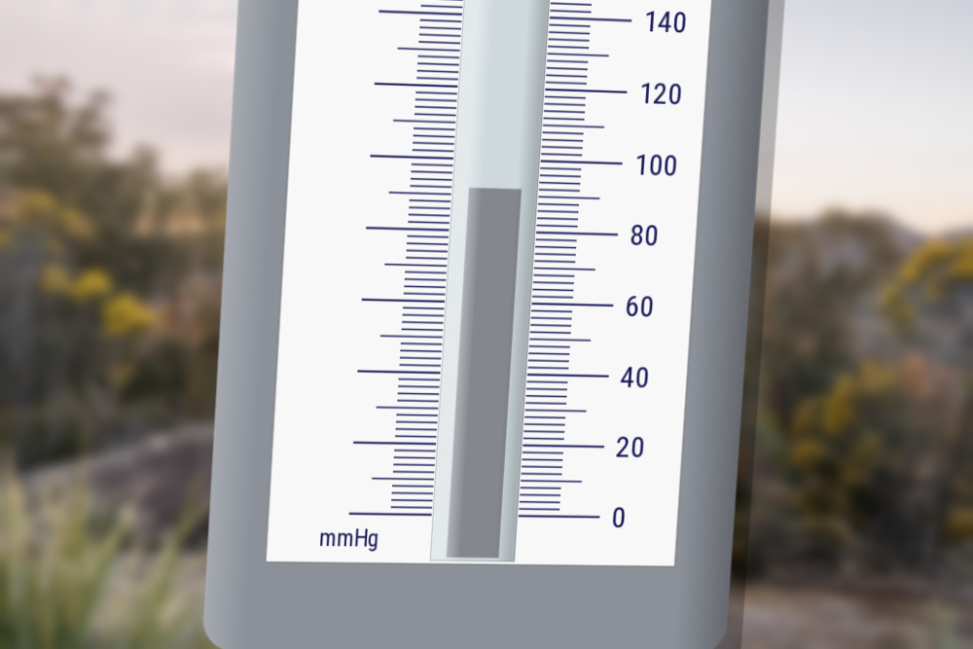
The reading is mmHg 92
